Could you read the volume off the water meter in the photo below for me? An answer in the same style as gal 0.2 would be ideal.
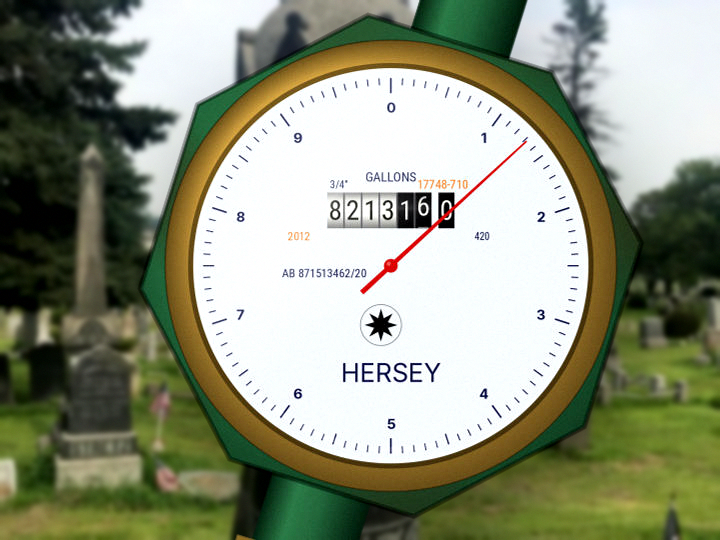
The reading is gal 8213161.3
